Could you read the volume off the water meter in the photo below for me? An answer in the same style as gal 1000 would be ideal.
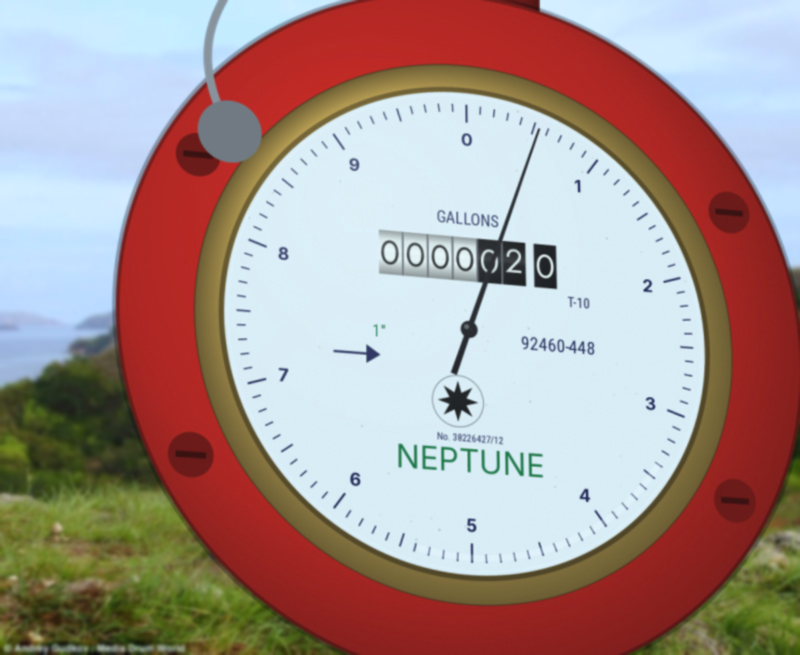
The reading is gal 20.5
